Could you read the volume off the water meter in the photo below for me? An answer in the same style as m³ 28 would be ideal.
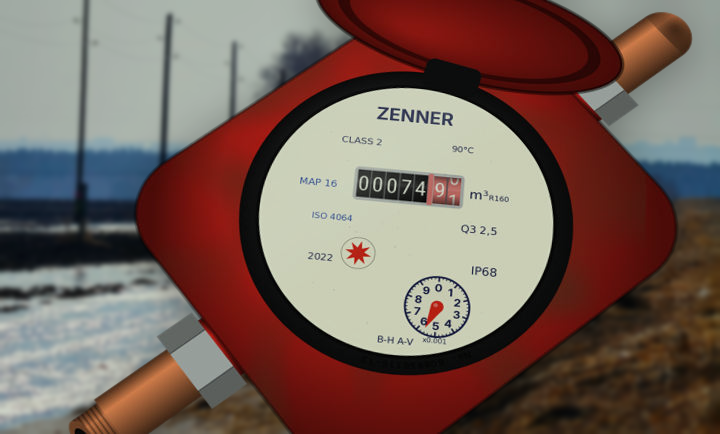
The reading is m³ 74.905
